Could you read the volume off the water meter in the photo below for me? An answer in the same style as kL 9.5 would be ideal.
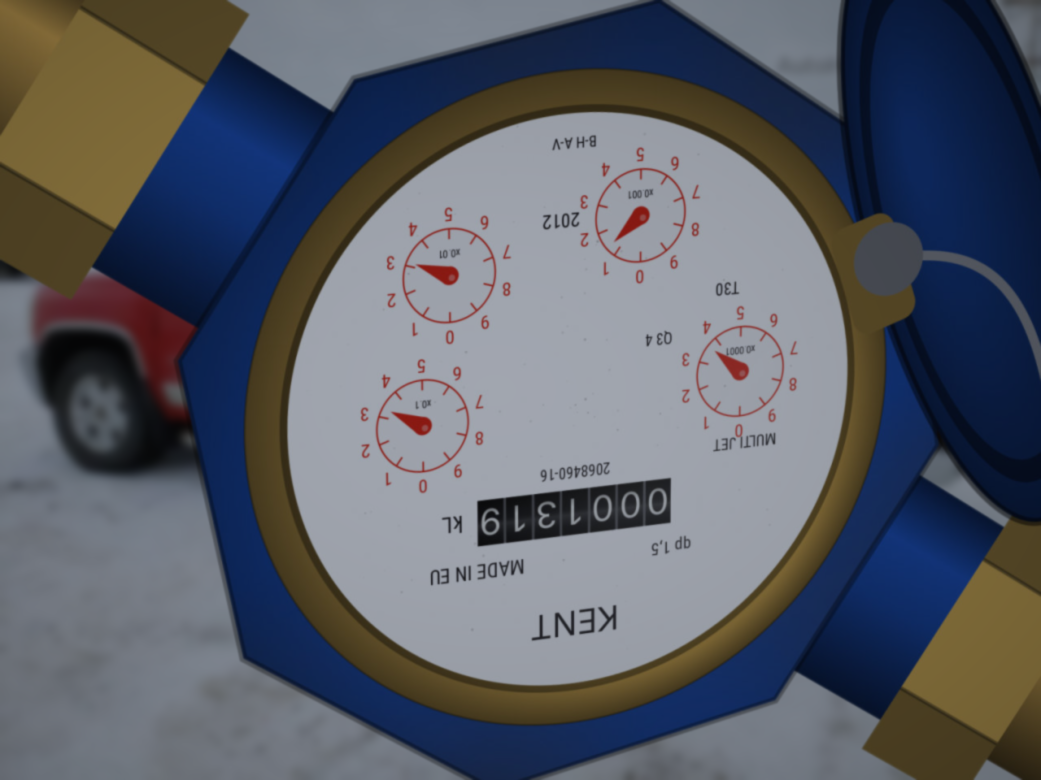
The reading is kL 1319.3313
